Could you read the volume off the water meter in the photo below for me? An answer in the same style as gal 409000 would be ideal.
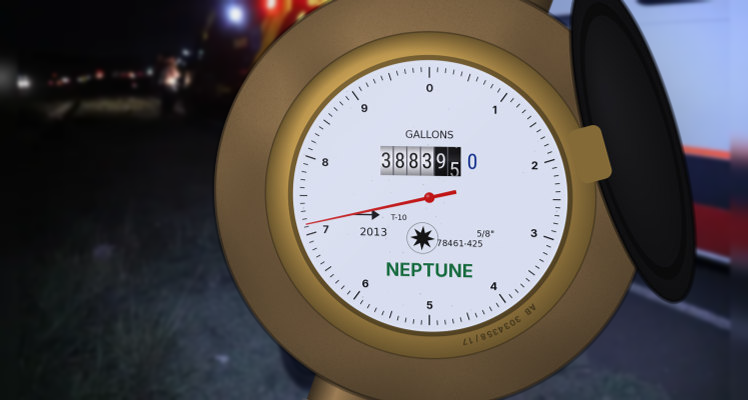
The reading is gal 3883947.1
